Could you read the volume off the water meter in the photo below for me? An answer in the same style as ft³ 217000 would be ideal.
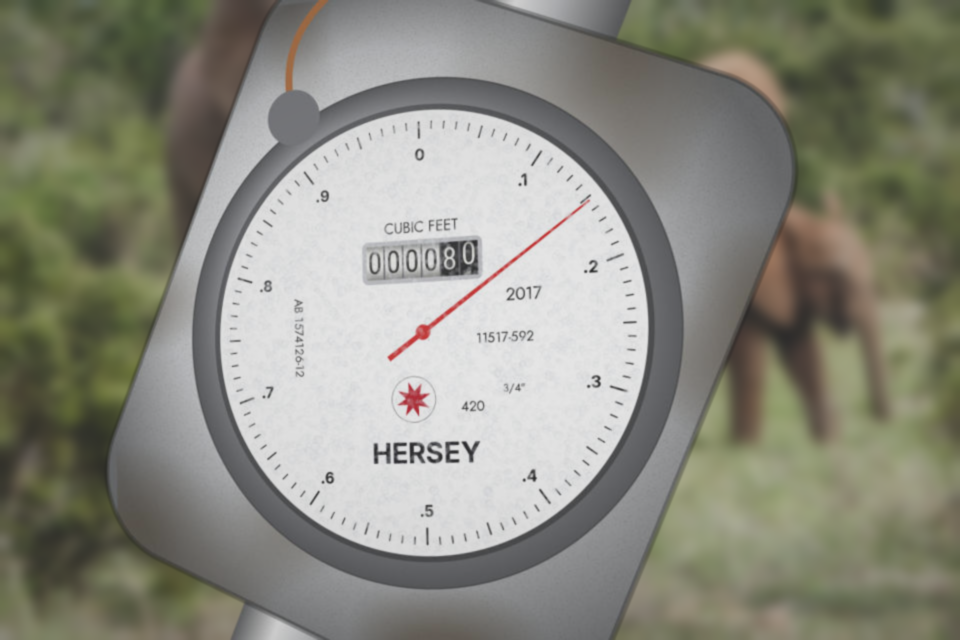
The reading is ft³ 80.15
